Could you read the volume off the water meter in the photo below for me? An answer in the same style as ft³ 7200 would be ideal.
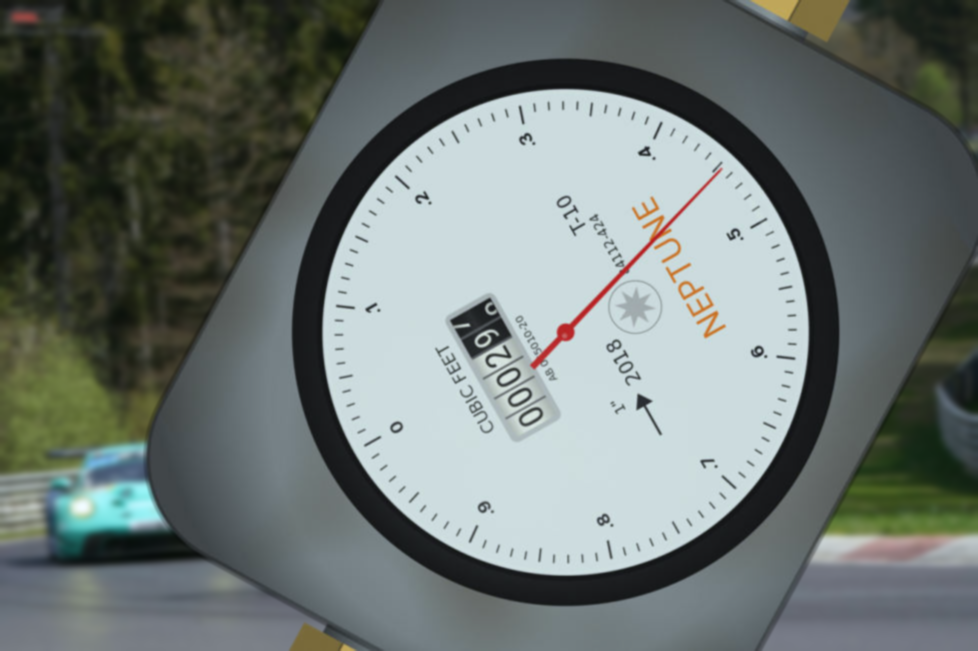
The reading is ft³ 297.45
